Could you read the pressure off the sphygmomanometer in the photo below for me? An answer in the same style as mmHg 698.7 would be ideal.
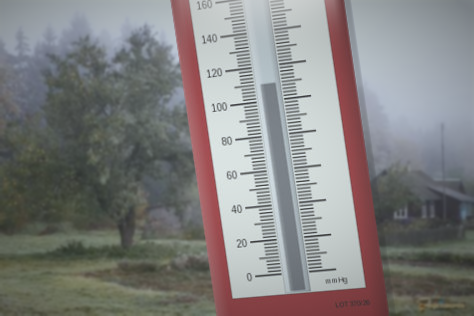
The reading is mmHg 110
